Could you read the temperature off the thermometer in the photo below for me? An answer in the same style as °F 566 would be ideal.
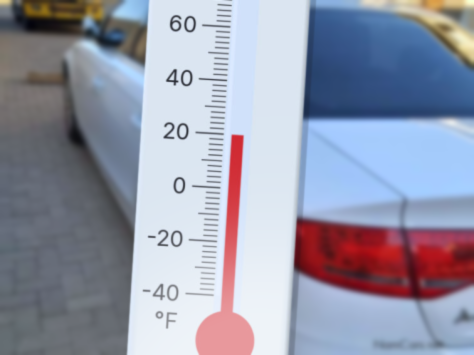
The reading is °F 20
